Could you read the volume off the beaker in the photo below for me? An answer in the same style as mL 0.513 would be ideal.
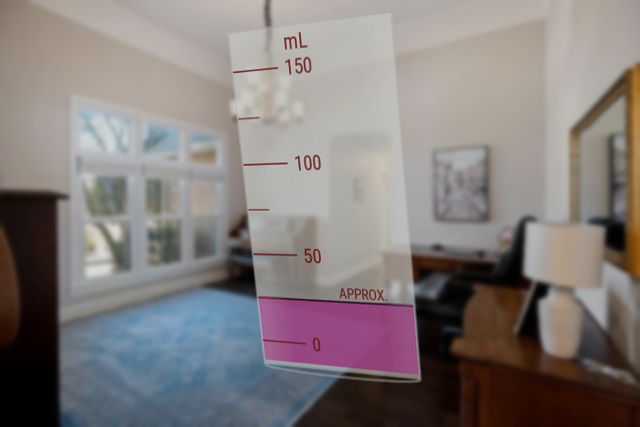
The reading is mL 25
